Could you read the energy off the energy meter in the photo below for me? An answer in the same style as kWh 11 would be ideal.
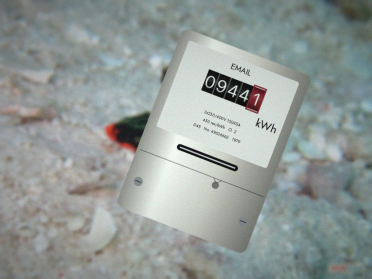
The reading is kWh 944.1
